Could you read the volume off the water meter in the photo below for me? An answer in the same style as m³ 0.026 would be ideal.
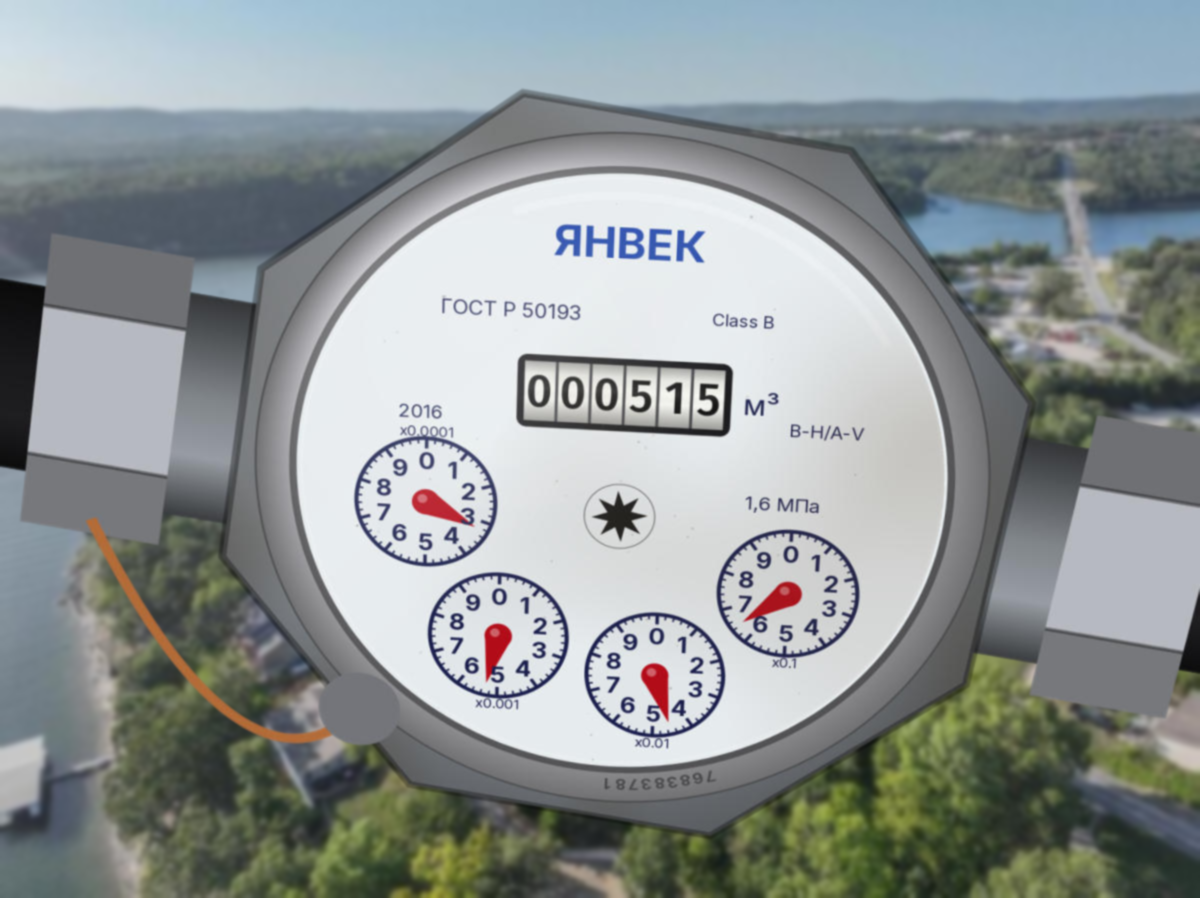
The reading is m³ 515.6453
